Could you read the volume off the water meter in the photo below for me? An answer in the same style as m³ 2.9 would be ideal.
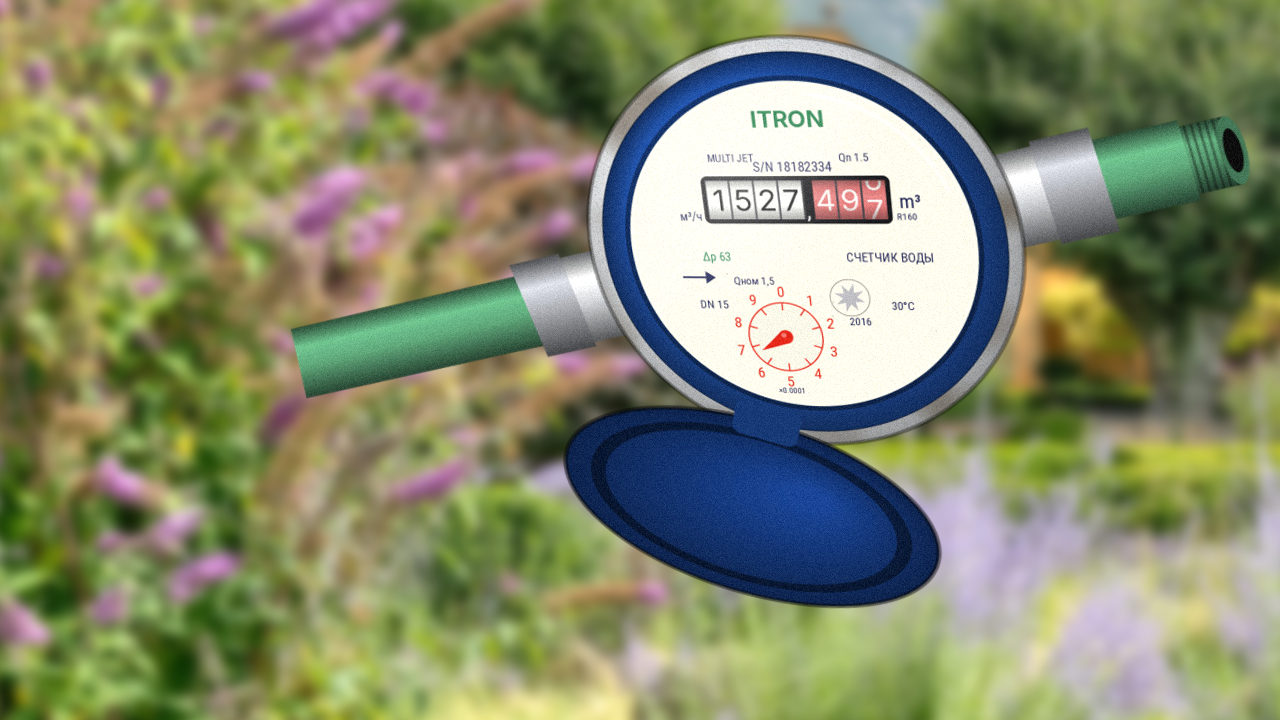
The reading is m³ 1527.4966
